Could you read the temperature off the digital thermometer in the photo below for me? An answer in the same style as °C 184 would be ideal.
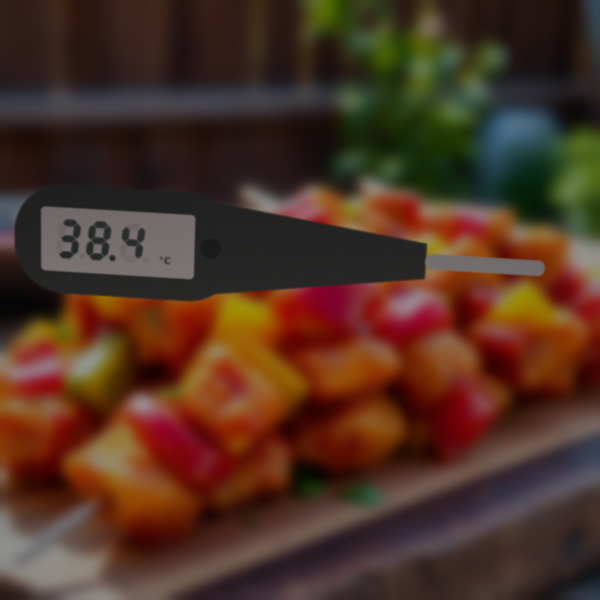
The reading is °C 38.4
